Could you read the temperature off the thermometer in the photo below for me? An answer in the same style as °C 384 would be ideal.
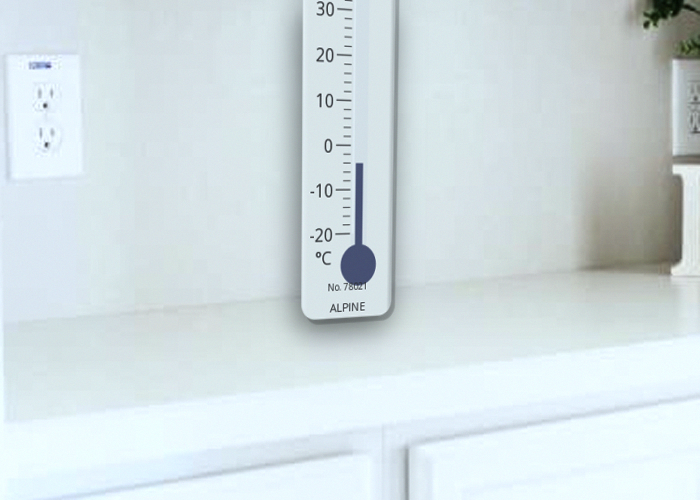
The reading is °C -4
